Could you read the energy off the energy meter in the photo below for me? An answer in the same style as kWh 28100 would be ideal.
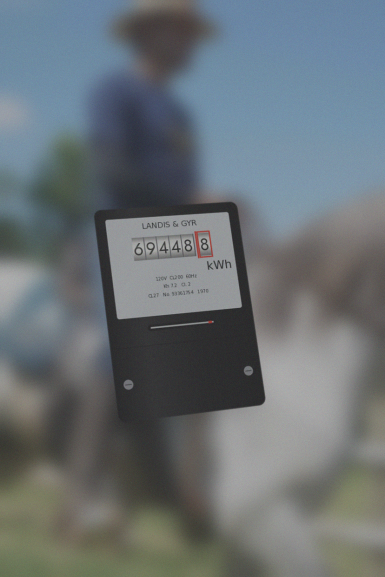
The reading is kWh 69448.8
